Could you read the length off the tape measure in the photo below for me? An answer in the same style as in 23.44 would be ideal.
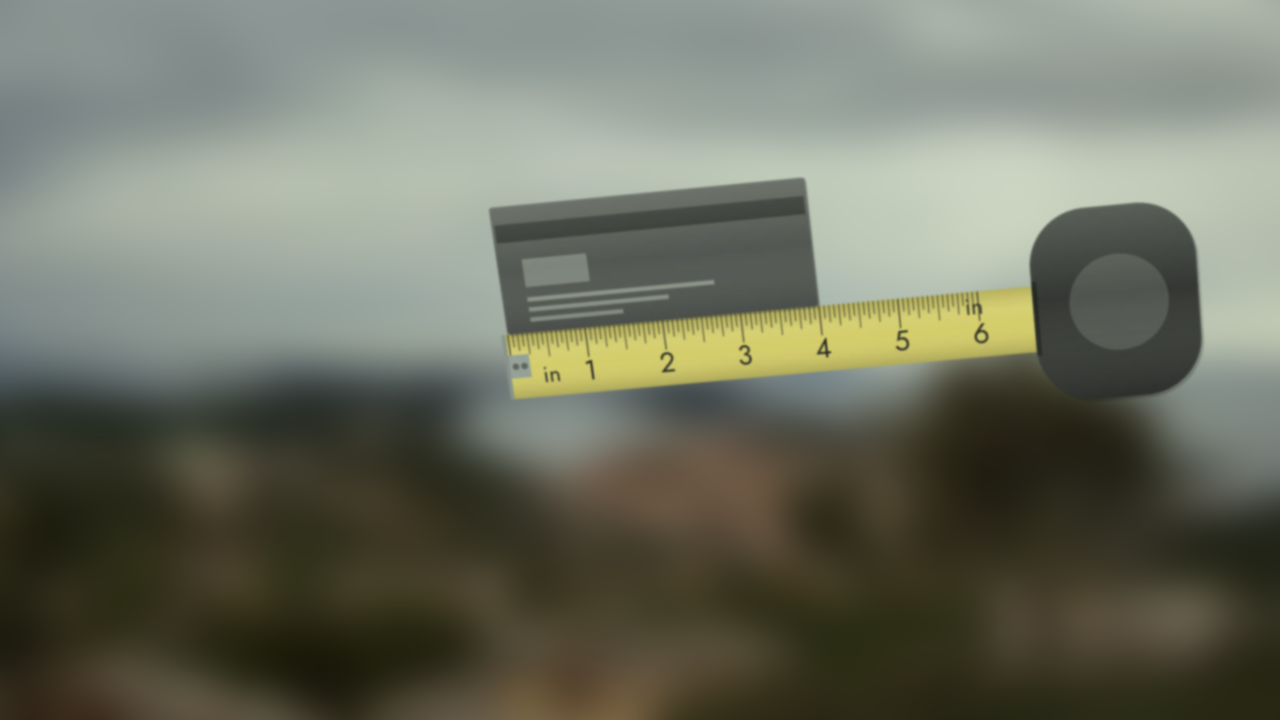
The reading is in 4
